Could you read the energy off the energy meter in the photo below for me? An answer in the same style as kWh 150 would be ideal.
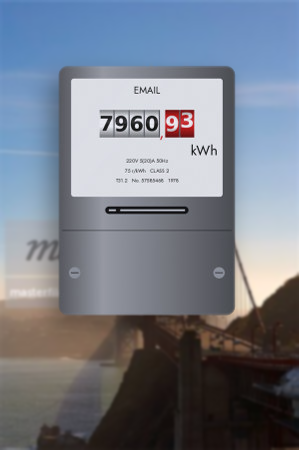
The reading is kWh 7960.93
